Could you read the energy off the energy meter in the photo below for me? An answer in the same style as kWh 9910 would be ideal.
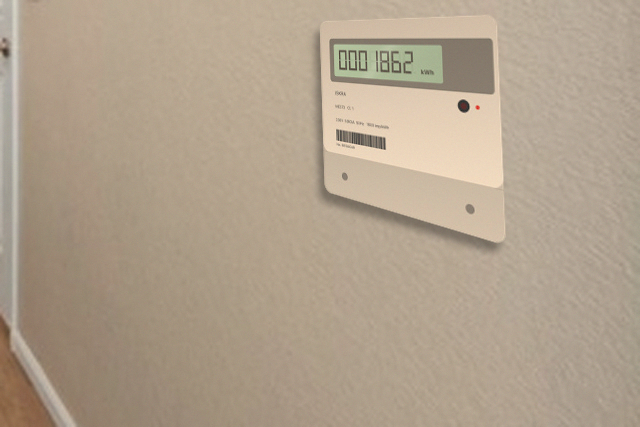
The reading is kWh 1862
